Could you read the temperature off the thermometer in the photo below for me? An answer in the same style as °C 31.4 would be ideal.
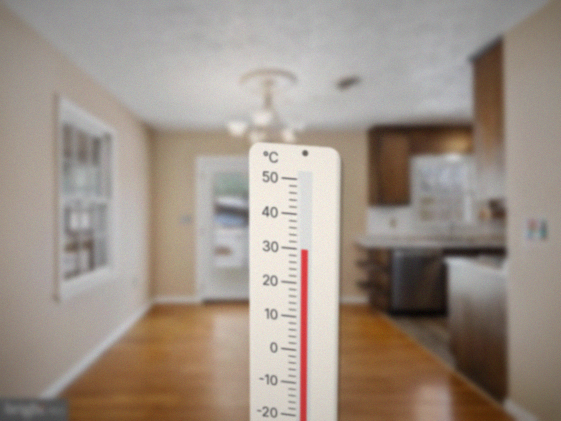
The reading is °C 30
